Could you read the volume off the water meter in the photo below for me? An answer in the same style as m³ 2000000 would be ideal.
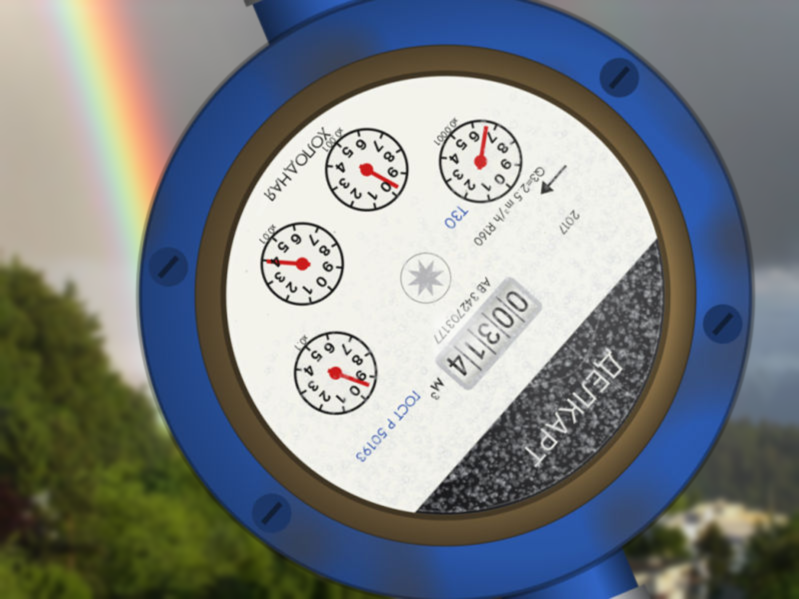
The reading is m³ 313.9396
